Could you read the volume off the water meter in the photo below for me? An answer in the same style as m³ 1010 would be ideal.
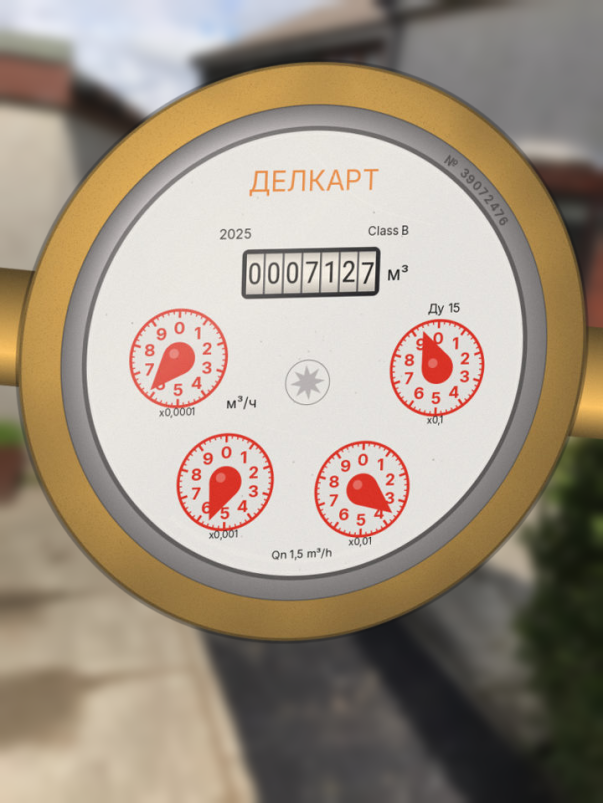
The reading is m³ 7126.9356
